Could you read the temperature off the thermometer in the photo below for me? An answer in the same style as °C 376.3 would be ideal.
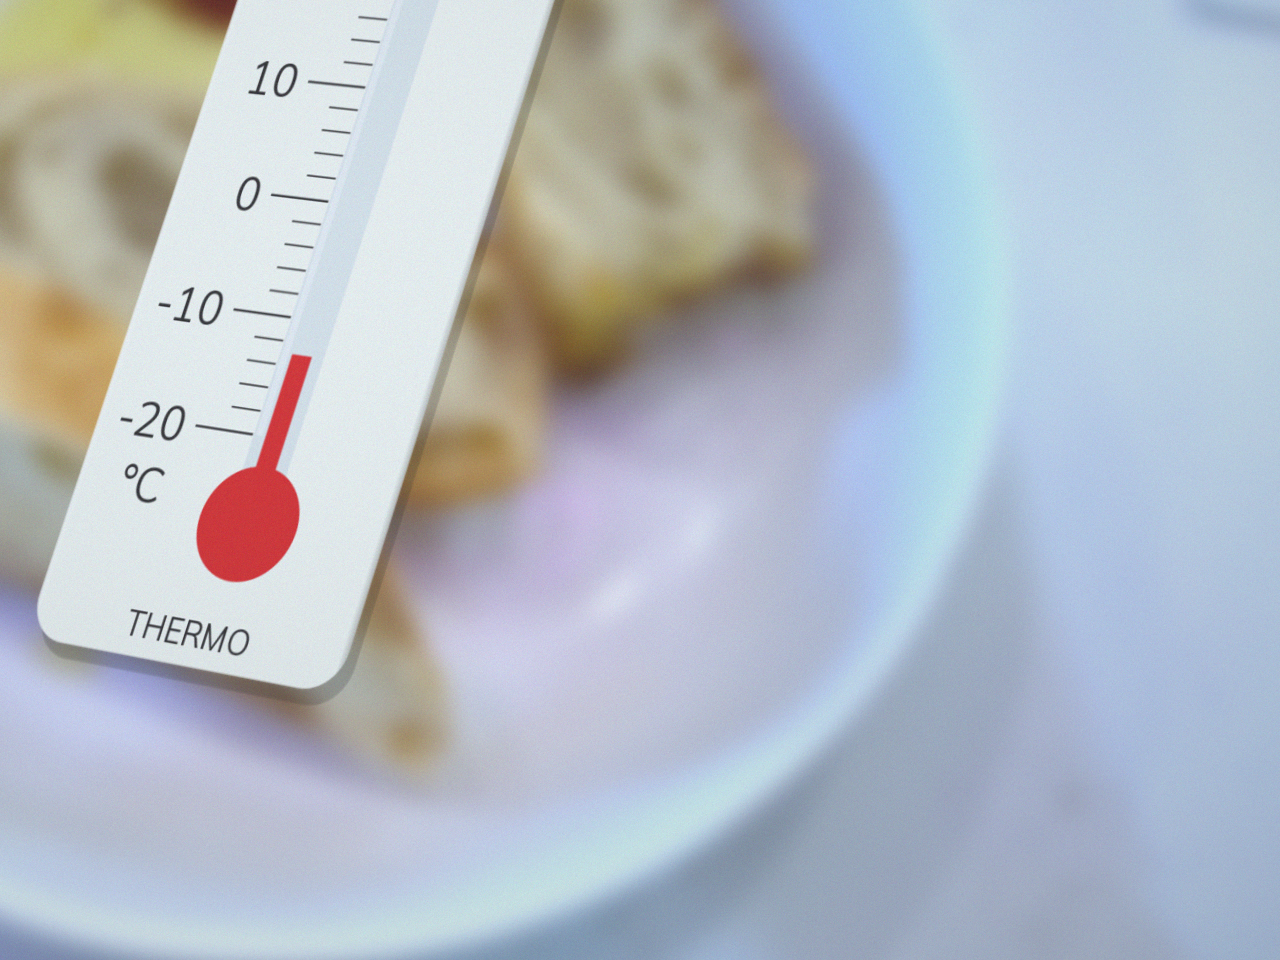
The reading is °C -13
